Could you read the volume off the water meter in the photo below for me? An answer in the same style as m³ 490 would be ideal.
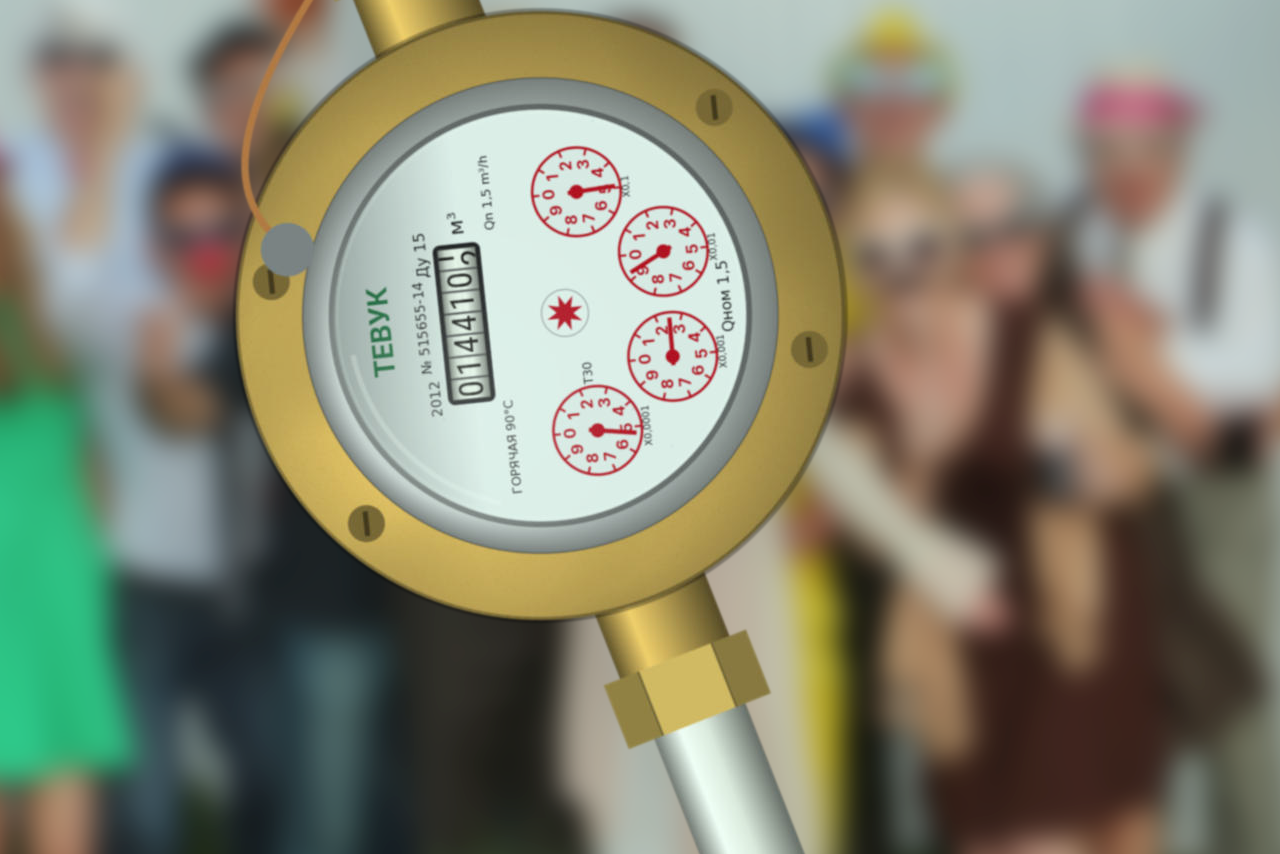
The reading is m³ 144101.4925
